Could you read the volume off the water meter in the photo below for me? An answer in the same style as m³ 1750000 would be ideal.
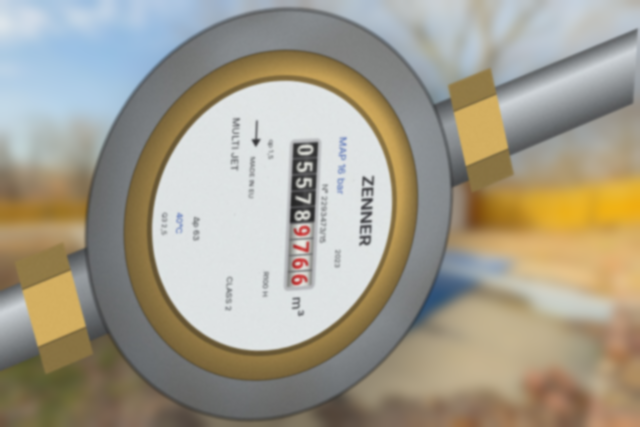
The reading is m³ 5578.9766
